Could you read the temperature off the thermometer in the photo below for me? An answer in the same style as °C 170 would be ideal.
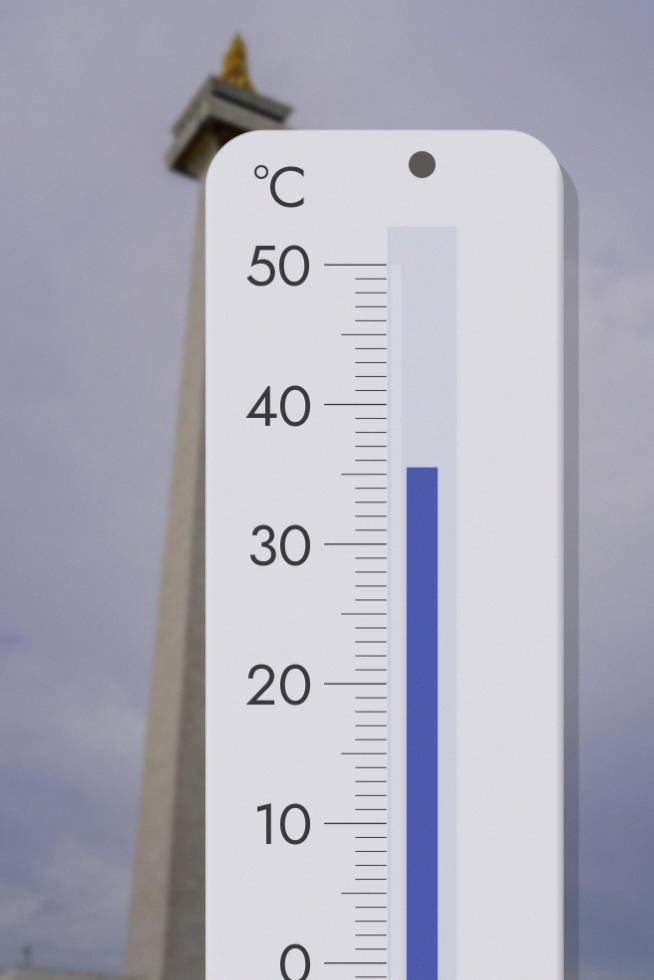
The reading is °C 35.5
